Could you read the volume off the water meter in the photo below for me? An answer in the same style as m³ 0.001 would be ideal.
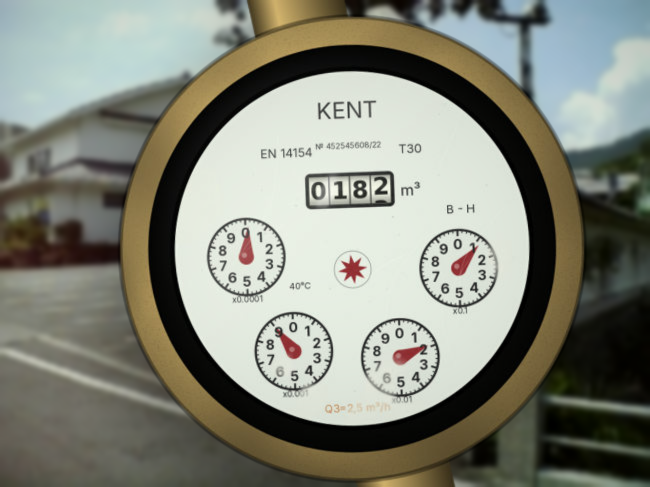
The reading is m³ 182.1190
